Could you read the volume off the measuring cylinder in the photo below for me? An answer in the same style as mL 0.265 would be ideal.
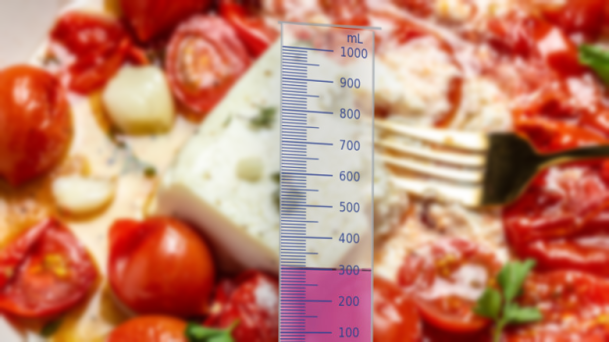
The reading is mL 300
